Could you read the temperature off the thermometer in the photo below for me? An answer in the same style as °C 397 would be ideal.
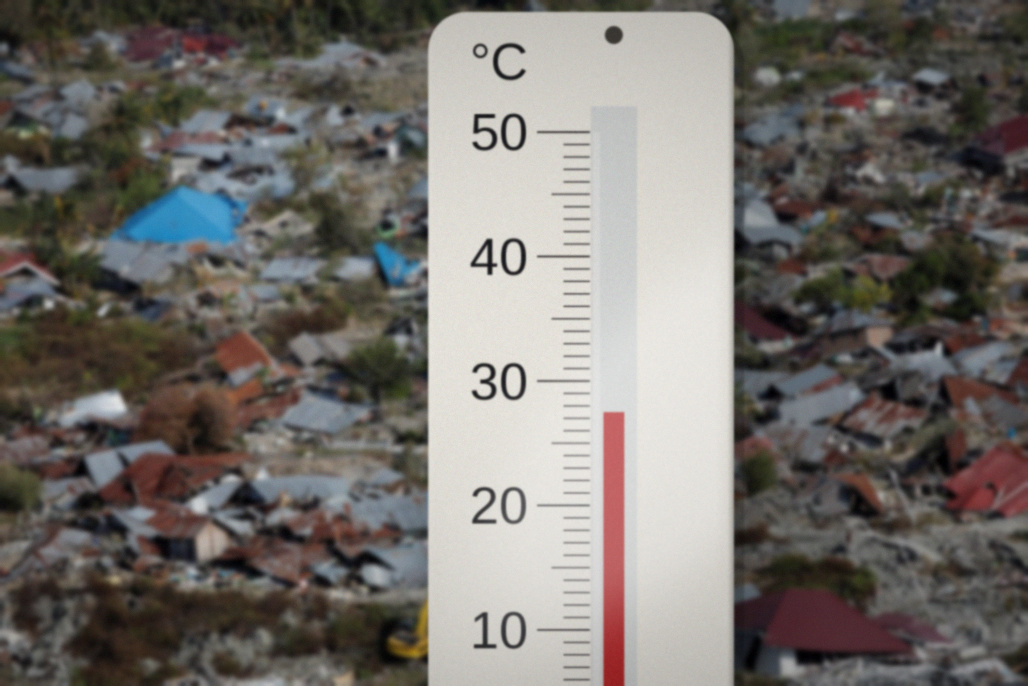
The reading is °C 27.5
